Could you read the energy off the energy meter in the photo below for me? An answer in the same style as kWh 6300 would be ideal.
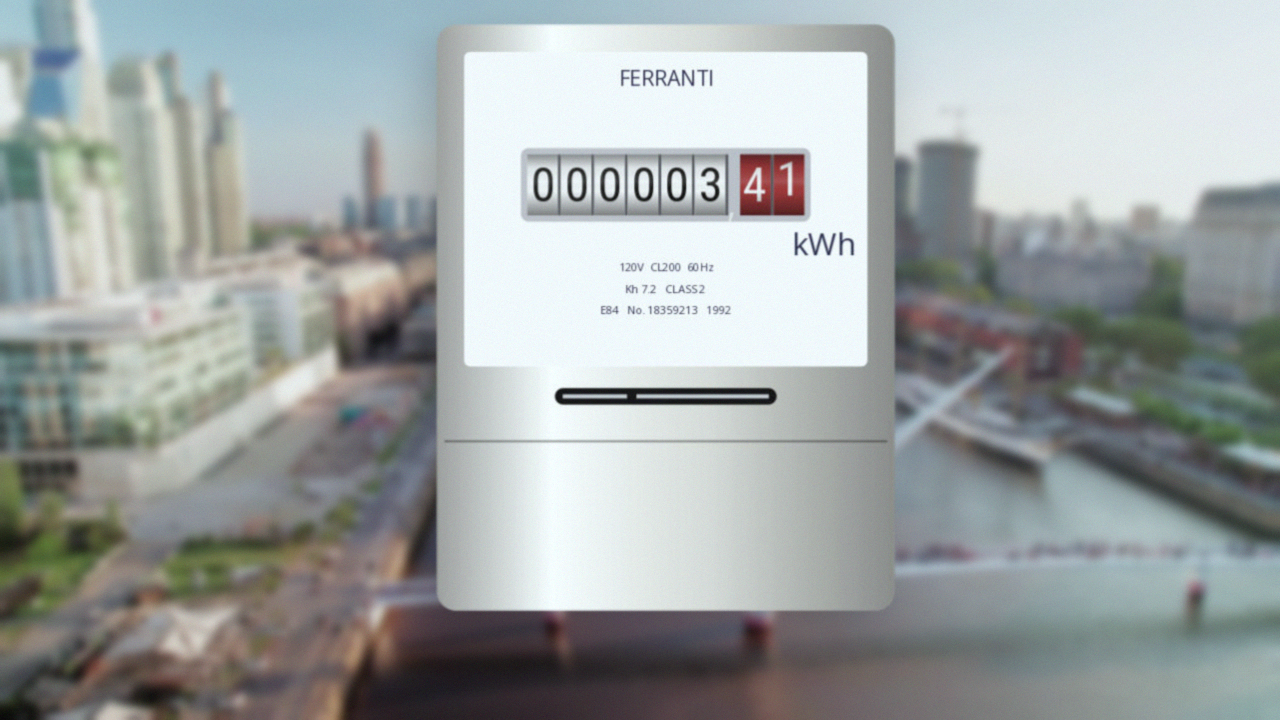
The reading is kWh 3.41
